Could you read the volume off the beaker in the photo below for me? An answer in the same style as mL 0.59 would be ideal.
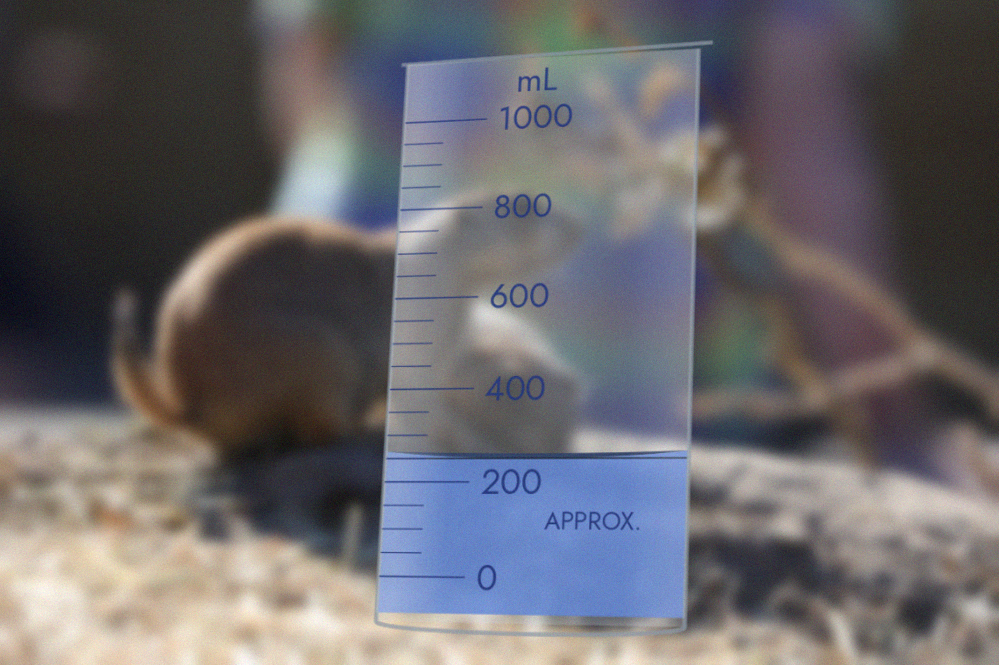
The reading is mL 250
